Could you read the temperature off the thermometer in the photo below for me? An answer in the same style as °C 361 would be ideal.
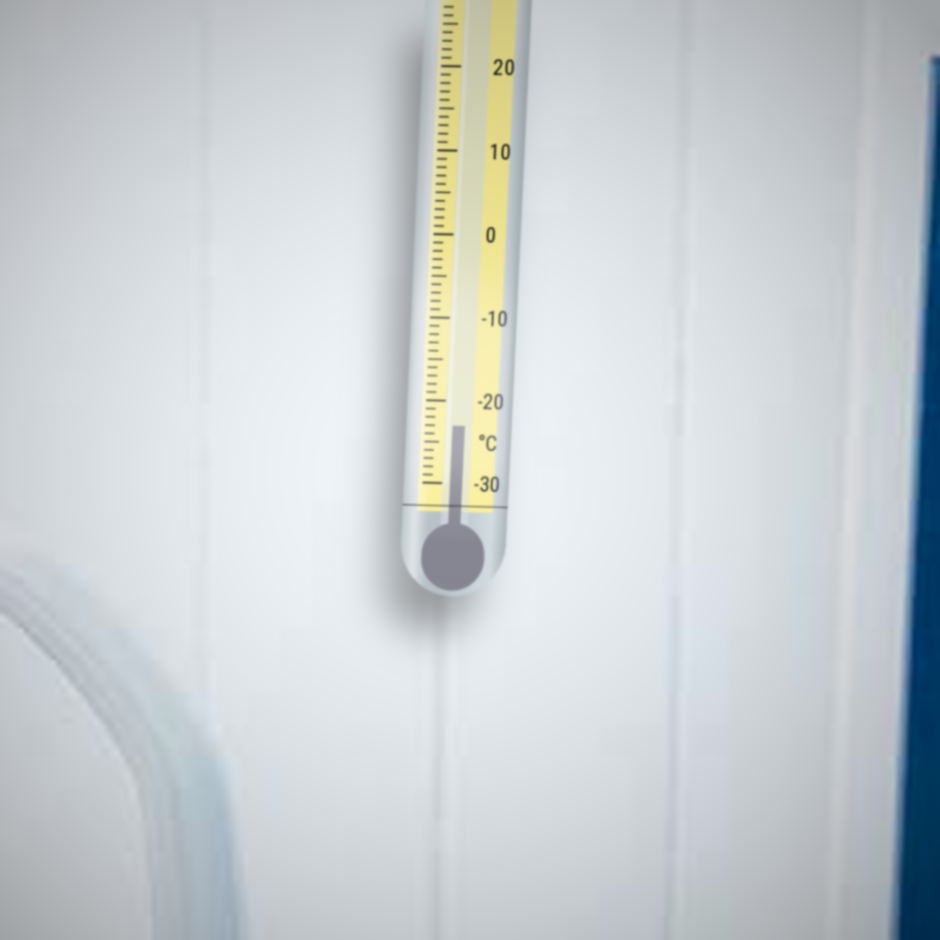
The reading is °C -23
